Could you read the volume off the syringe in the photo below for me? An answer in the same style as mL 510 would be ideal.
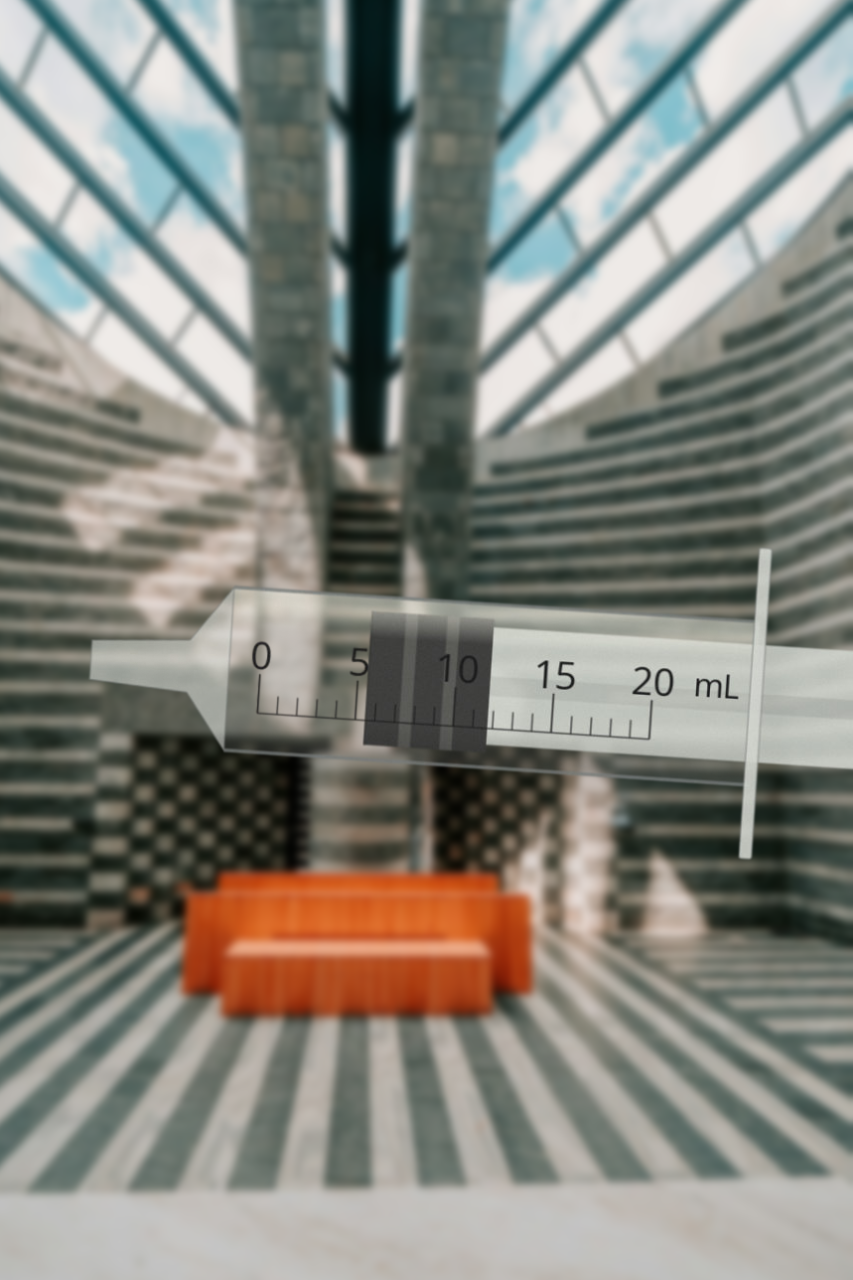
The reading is mL 5.5
